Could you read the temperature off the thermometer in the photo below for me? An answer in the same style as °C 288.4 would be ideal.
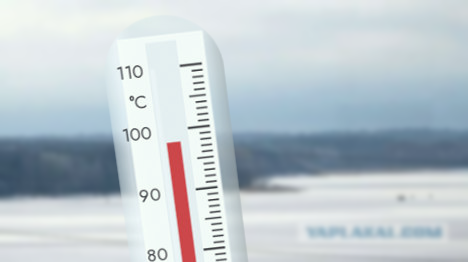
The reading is °C 98
